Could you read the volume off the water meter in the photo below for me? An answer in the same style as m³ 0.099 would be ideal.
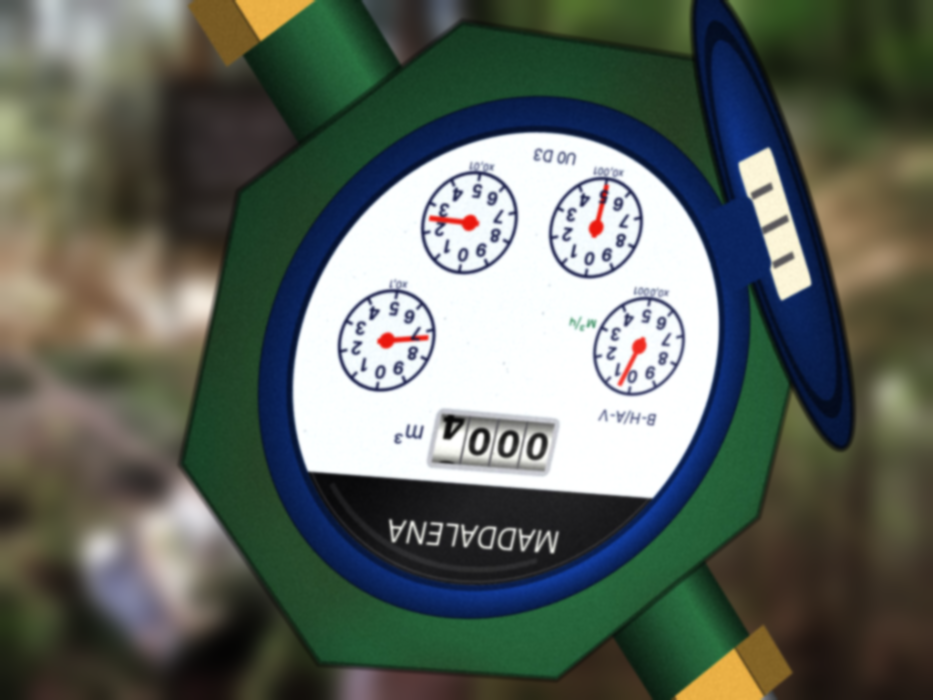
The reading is m³ 3.7250
